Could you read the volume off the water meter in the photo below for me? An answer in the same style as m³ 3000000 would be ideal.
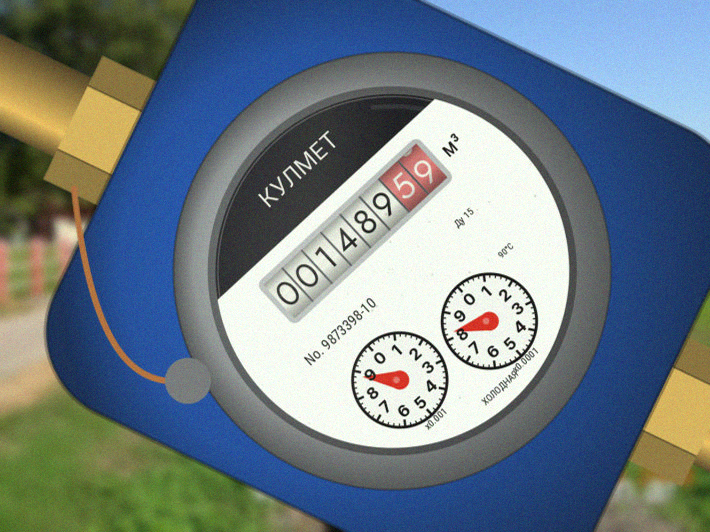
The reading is m³ 1489.5888
